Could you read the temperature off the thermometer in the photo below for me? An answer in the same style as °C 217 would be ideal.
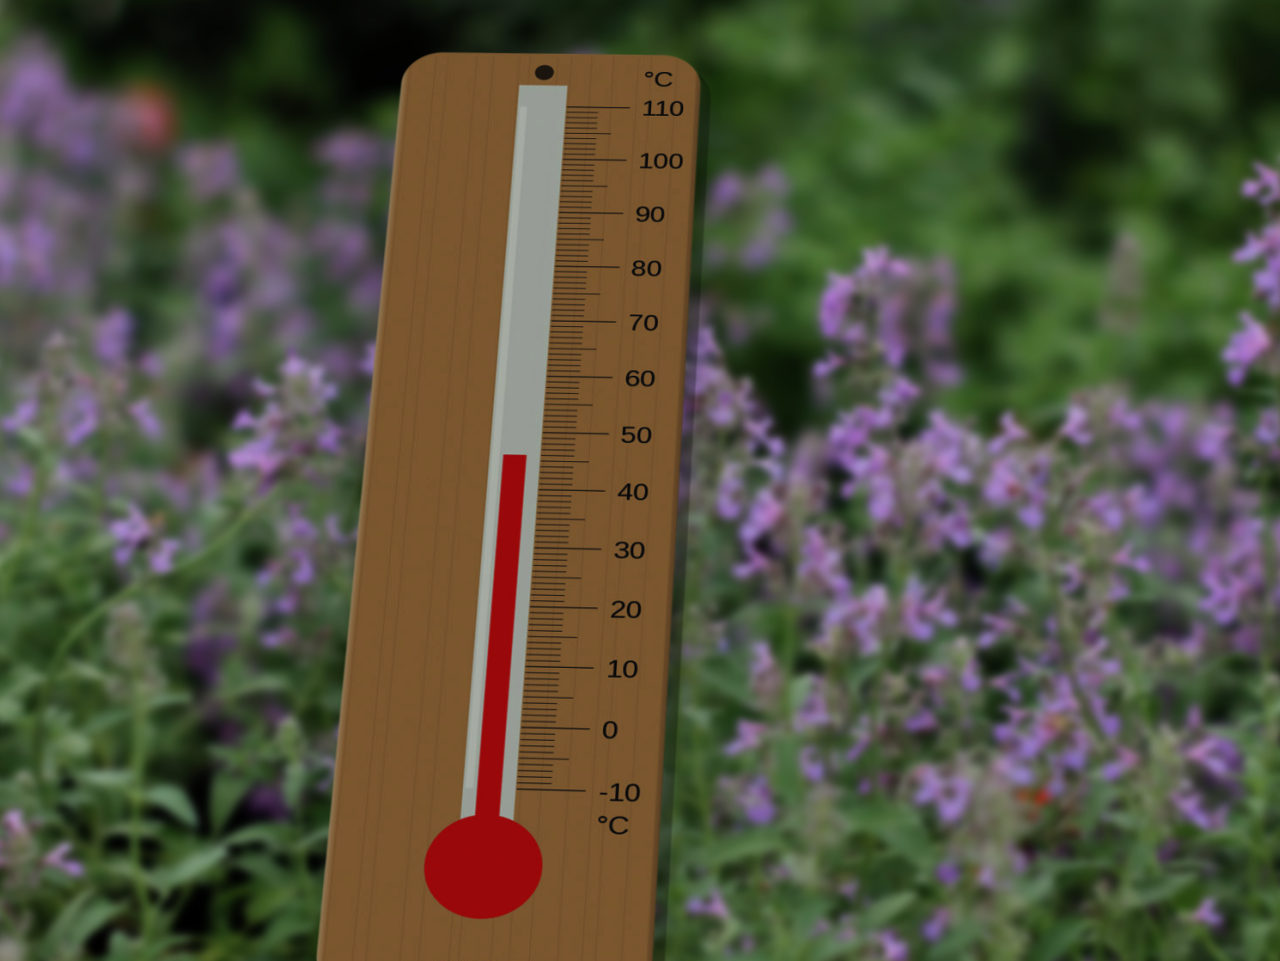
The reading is °C 46
